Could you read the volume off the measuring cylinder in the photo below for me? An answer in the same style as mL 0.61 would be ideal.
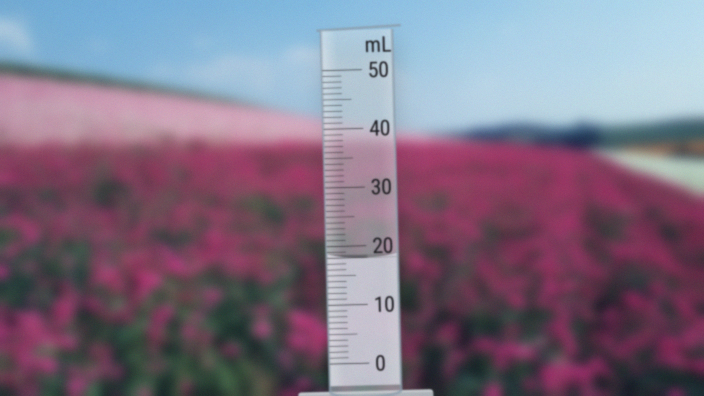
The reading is mL 18
